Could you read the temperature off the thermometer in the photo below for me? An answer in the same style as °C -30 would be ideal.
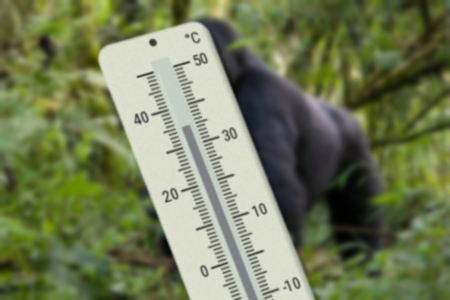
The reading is °C 35
